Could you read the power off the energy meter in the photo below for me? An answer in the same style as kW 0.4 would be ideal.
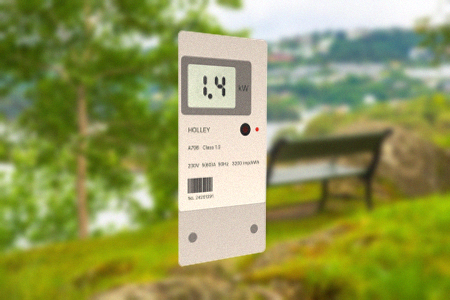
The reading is kW 1.4
